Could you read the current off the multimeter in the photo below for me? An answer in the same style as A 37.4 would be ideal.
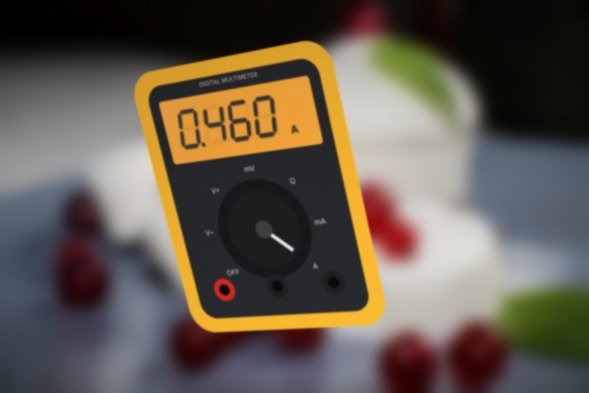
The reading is A 0.460
